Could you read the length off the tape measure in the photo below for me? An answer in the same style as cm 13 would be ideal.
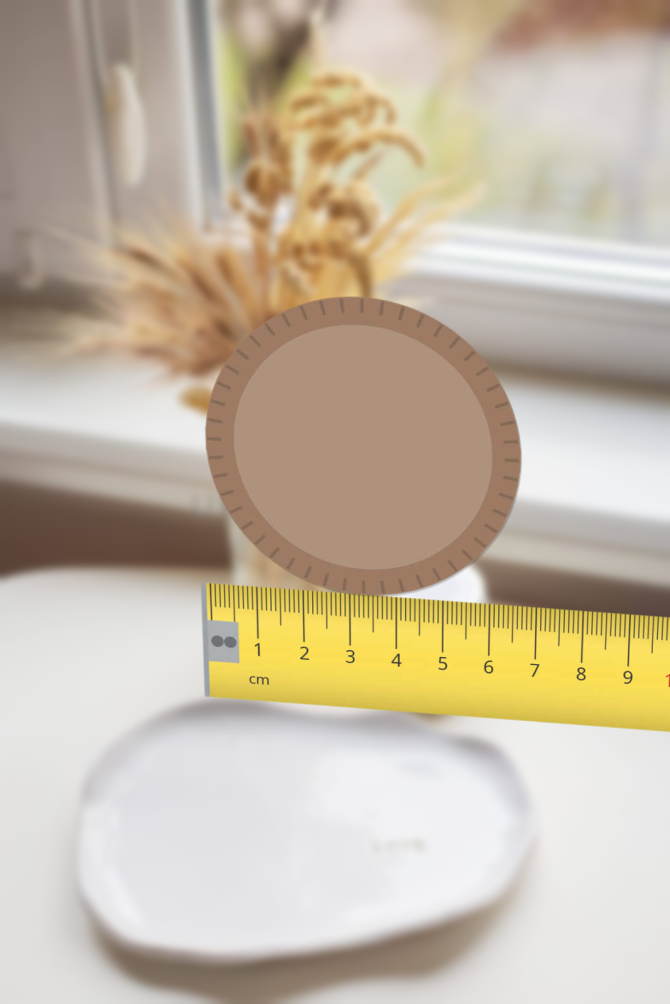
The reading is cm 6.6
